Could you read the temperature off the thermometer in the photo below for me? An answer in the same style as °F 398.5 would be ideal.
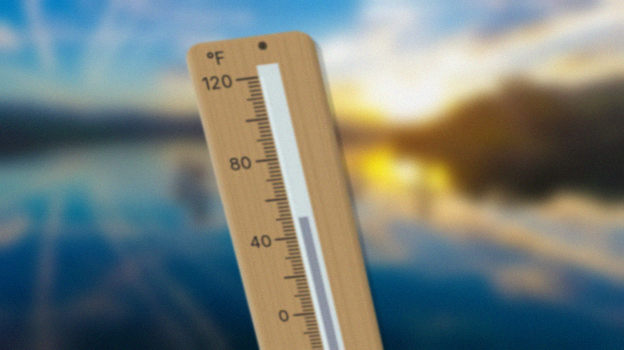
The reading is °F 50
